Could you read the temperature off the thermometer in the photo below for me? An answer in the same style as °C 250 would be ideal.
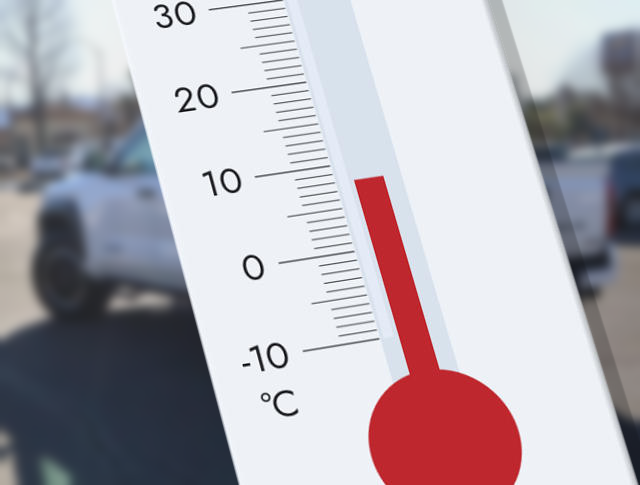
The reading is °C 8
